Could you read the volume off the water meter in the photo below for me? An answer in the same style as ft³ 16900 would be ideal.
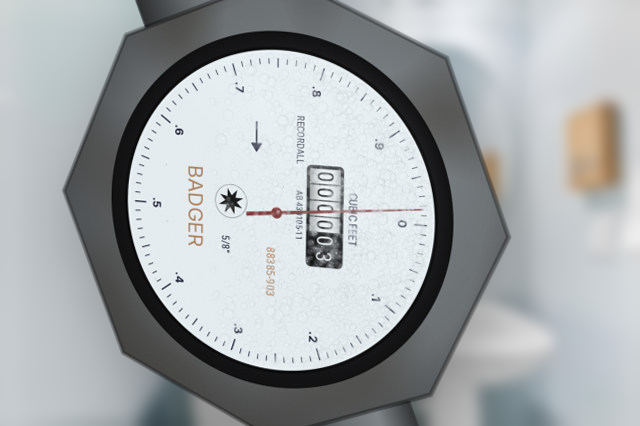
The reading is ft³ 2.98
